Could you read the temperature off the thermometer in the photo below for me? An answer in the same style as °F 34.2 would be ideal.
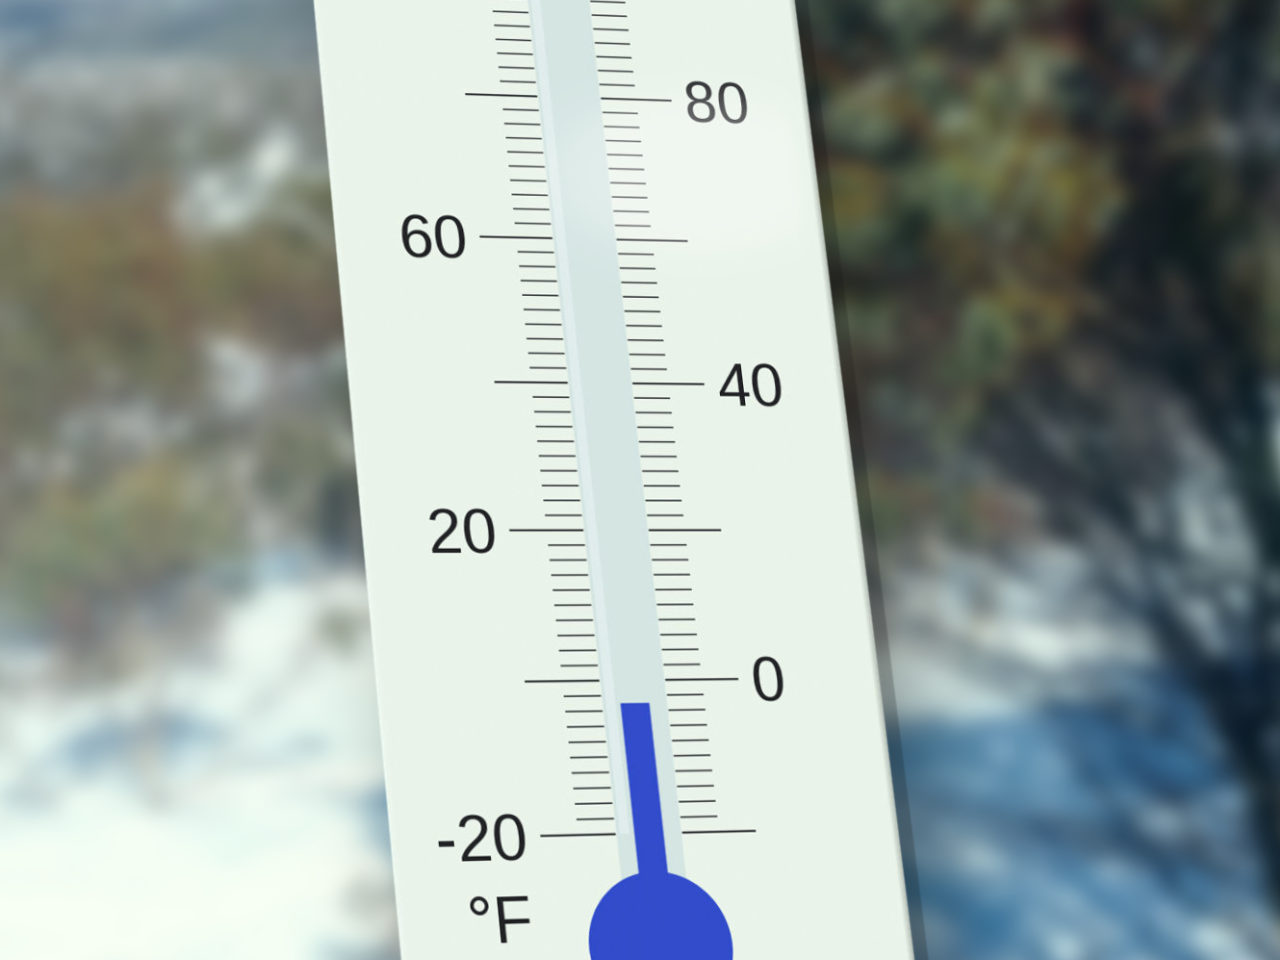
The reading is °F -3
